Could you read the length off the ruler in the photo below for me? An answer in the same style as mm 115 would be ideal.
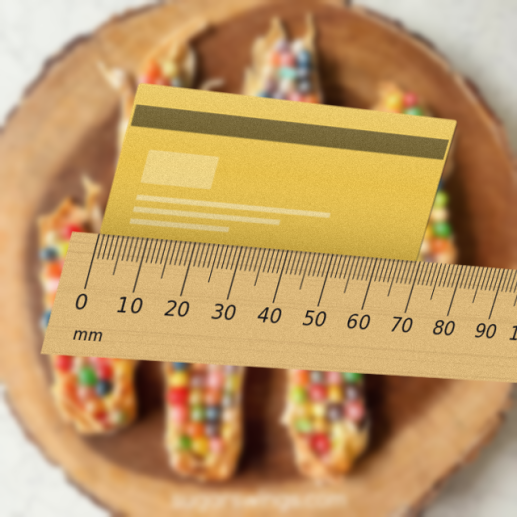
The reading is mm 69
